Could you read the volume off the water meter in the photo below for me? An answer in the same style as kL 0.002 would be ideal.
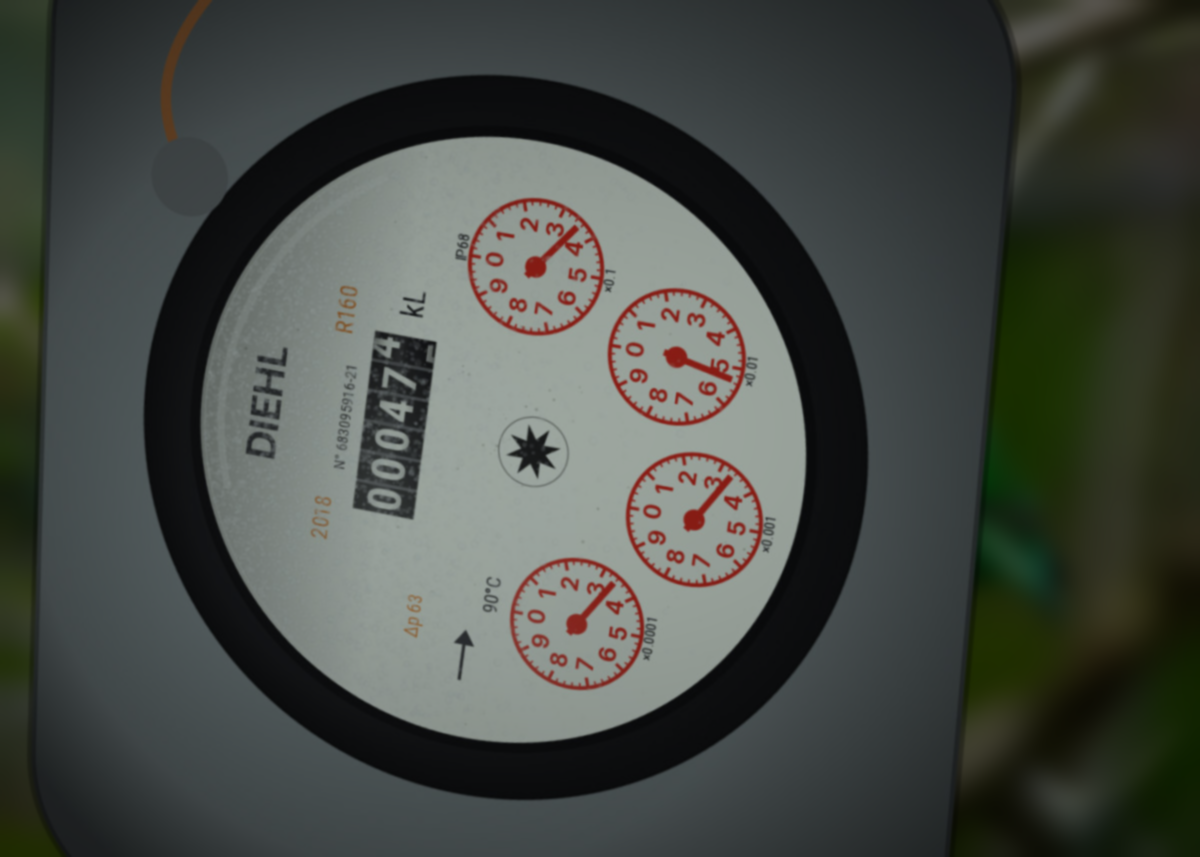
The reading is kL 474.3533
